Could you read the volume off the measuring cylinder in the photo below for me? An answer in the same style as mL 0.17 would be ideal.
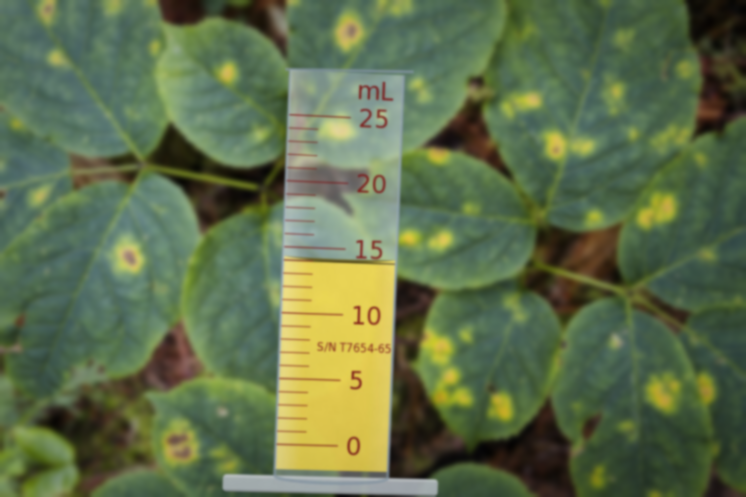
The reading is mL 14
